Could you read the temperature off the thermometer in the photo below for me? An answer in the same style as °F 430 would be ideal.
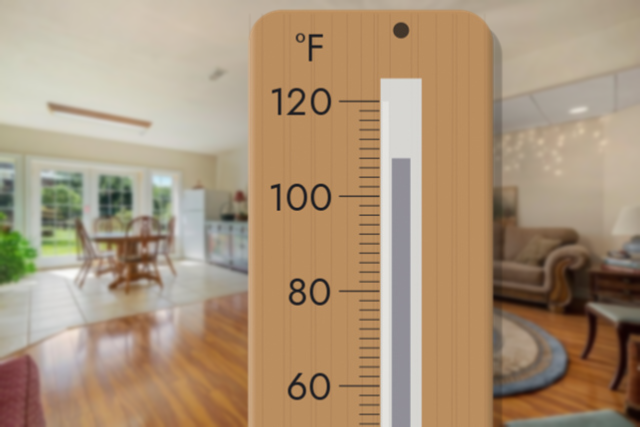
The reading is °F 108
